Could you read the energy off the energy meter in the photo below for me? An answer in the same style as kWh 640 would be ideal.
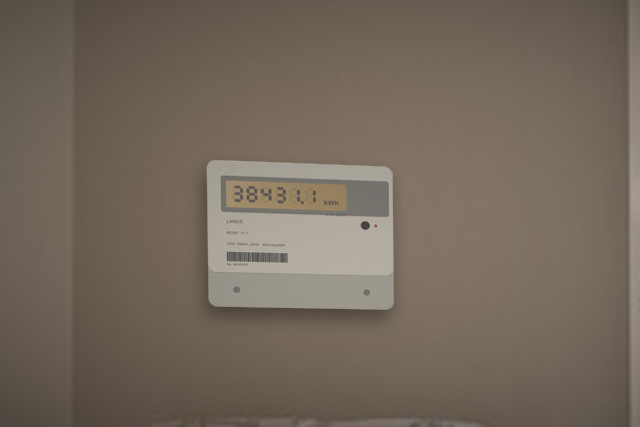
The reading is kWh 38431.1
